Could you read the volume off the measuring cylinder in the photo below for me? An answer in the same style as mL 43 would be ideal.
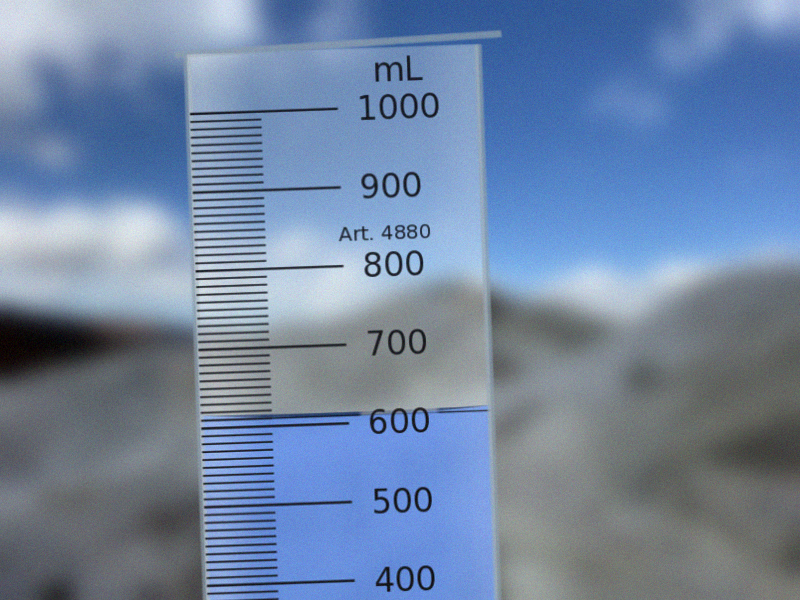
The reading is mL 610
